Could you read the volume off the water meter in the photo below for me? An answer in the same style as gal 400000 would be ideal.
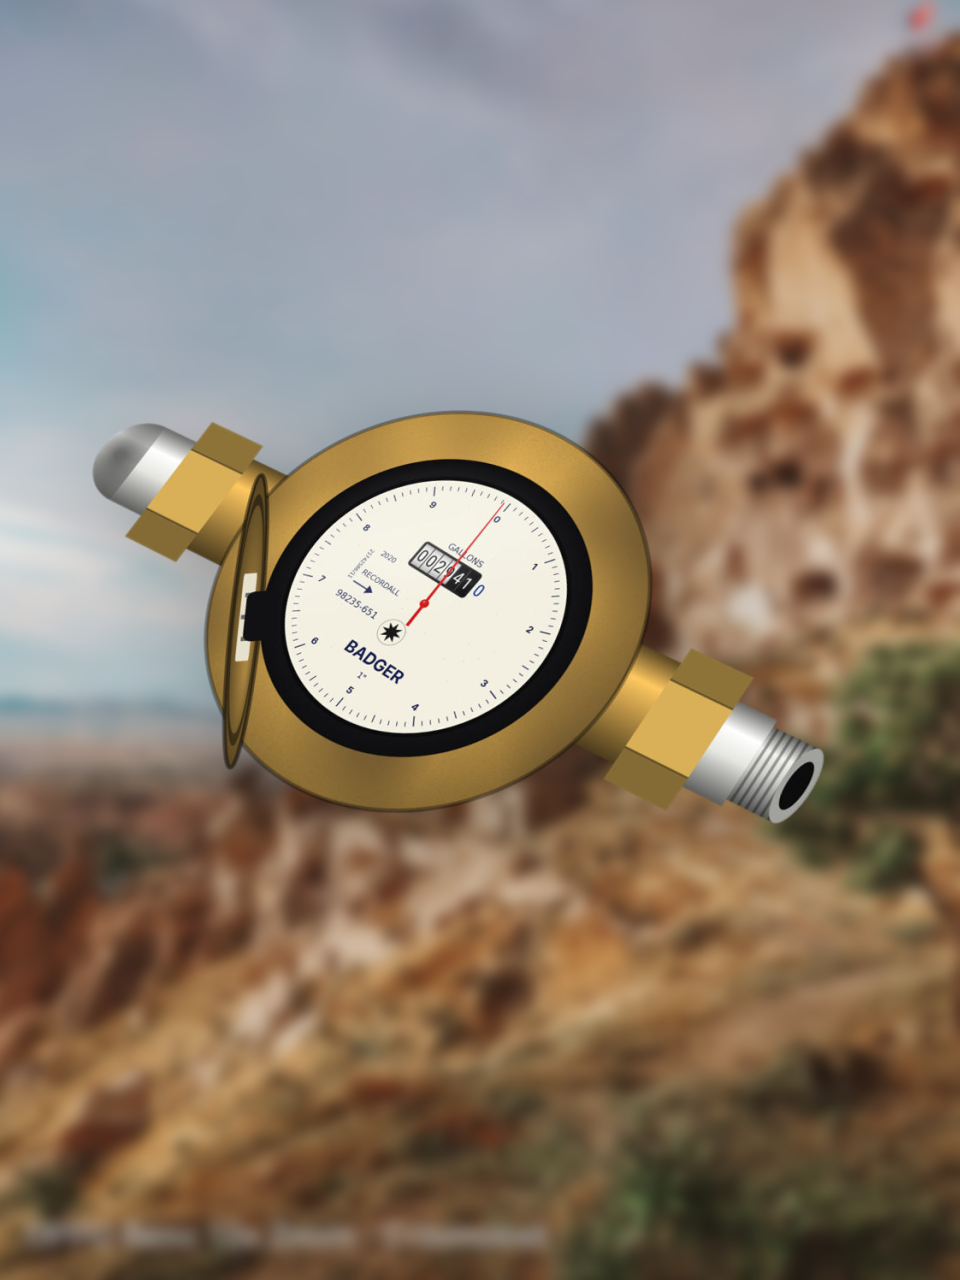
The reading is gal 29409.9
